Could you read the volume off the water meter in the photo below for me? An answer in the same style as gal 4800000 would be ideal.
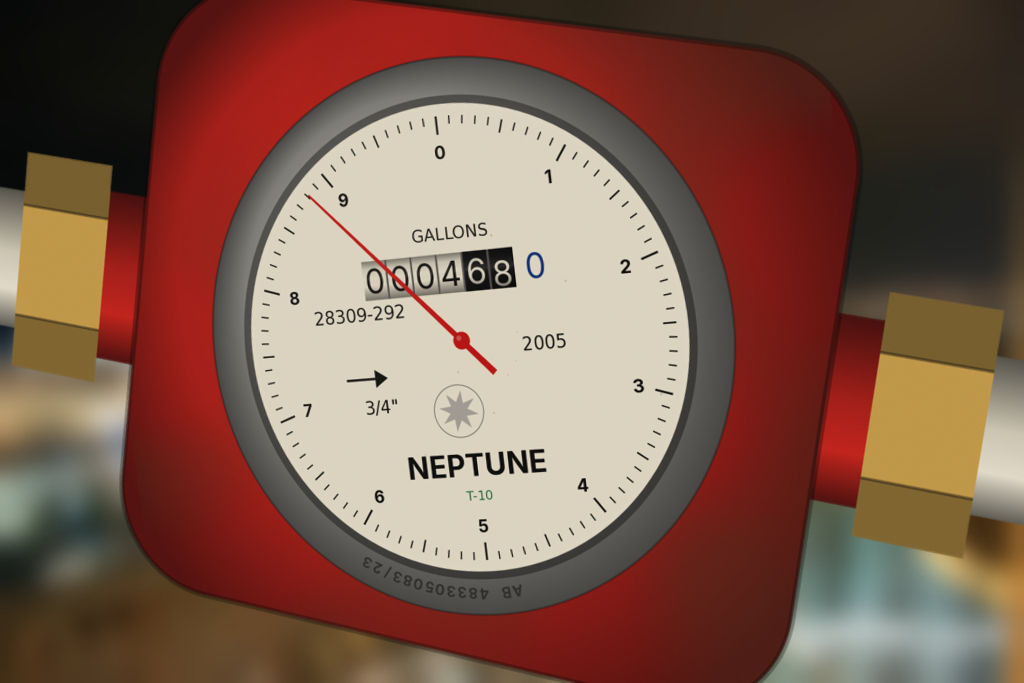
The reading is gal 4678.8
